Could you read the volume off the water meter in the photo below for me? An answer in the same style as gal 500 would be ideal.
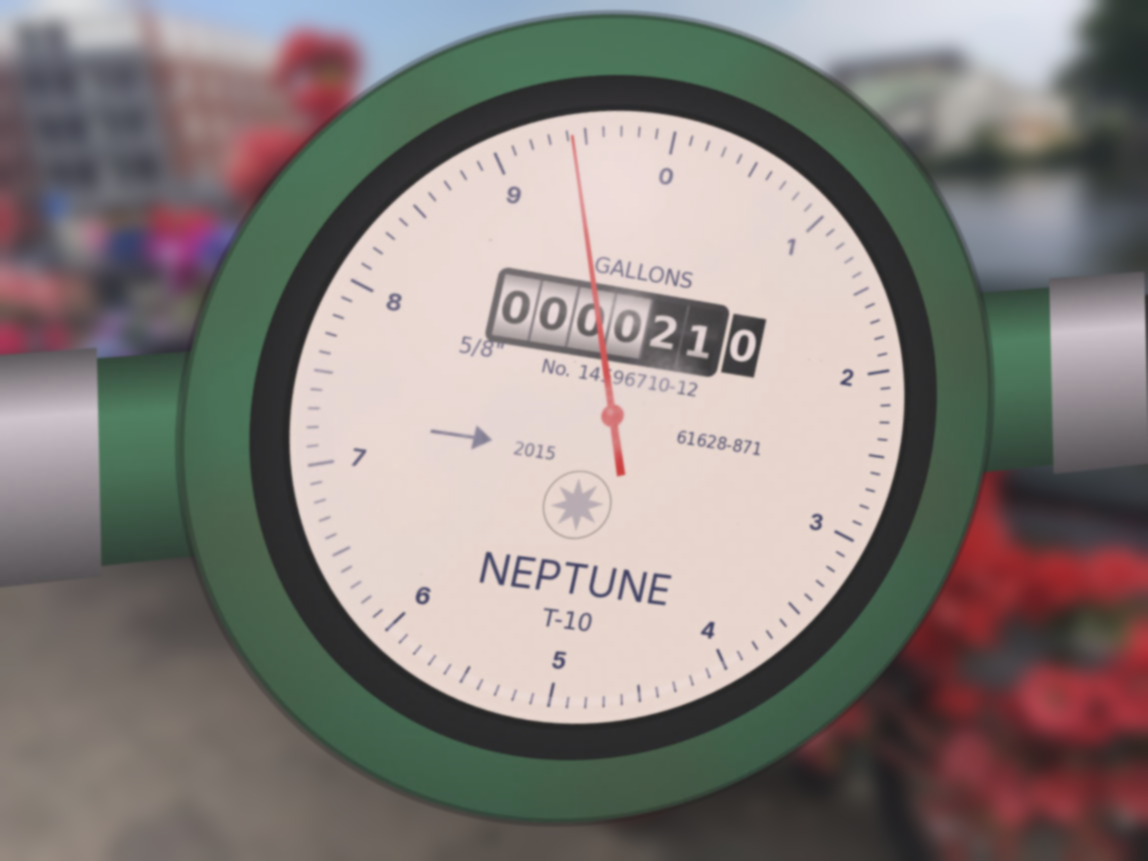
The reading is gal 209.4
